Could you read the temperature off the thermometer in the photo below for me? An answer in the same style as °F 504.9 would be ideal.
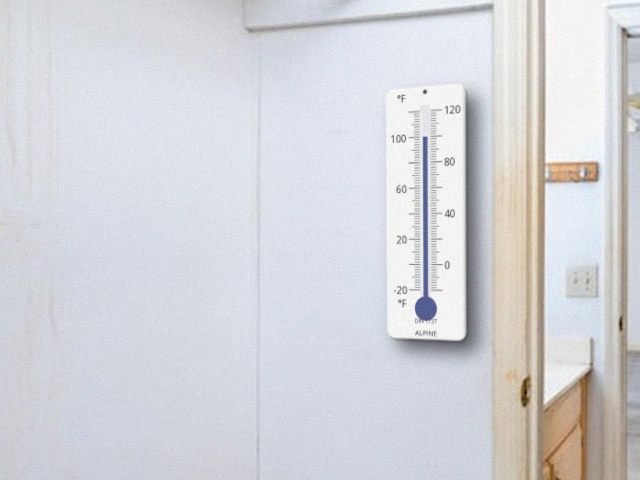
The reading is °F 100
